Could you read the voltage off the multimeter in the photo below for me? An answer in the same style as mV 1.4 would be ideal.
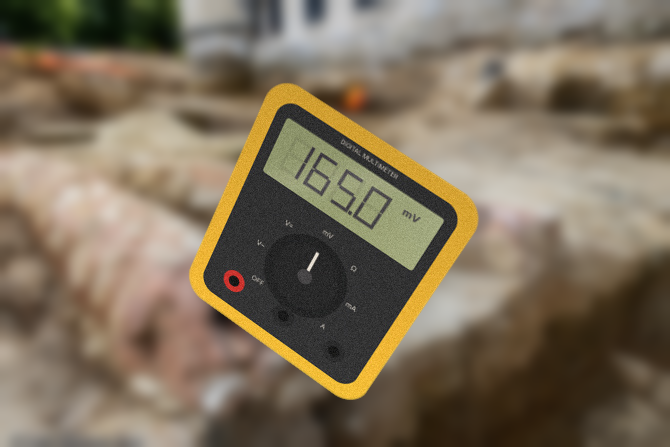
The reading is mV 165.0
